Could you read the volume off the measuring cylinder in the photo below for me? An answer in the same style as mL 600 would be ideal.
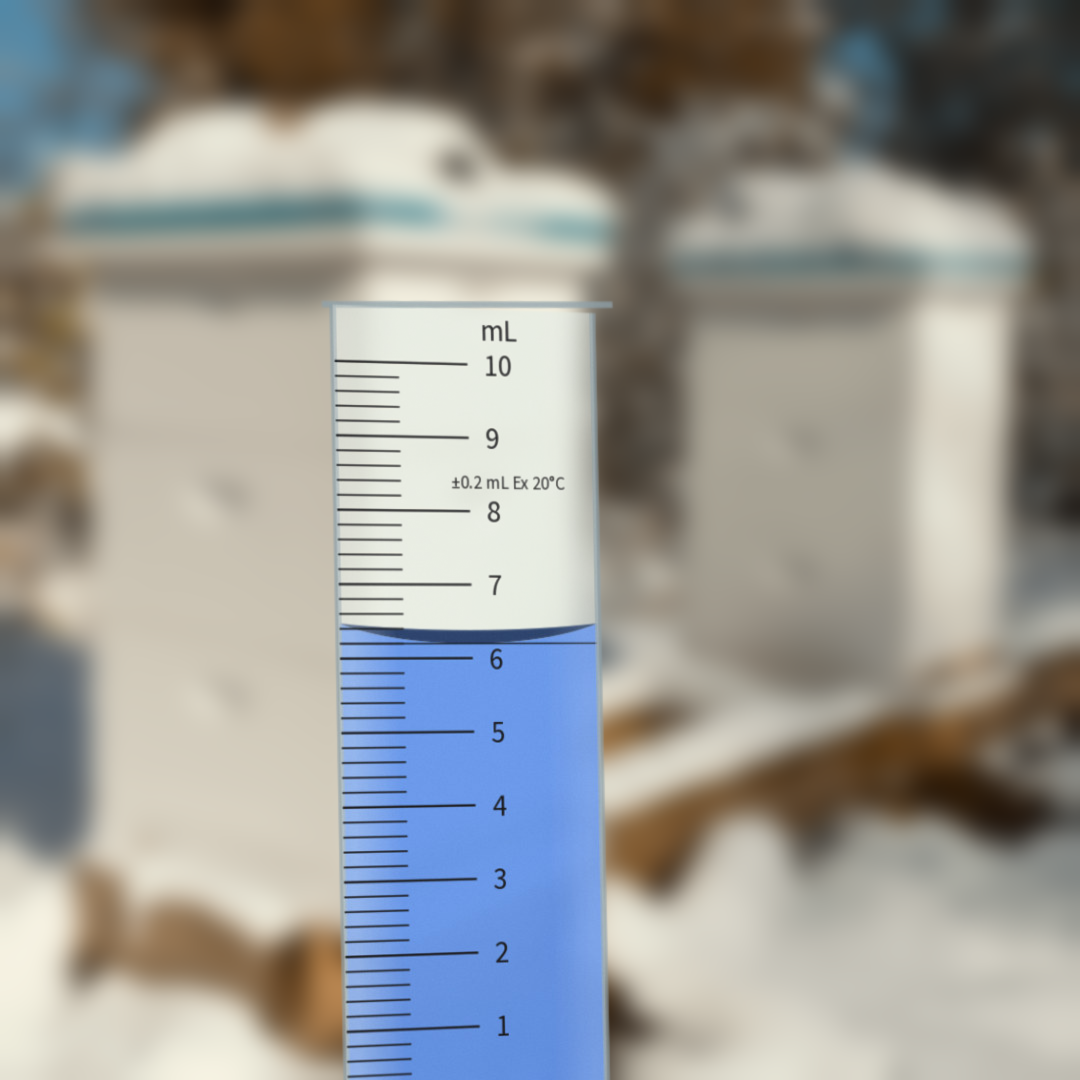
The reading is mL 6.2
